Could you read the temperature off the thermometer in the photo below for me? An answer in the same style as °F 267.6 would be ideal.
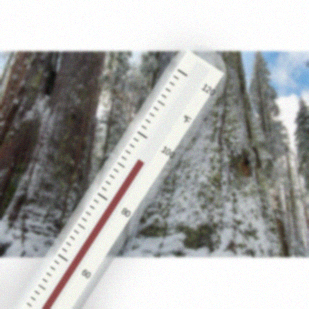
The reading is °F 94
